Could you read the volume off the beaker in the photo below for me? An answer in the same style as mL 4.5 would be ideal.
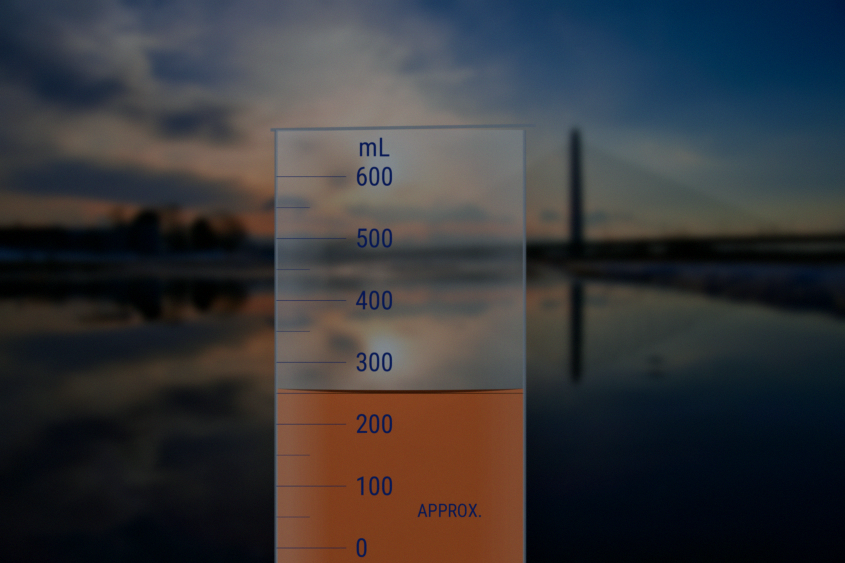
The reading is mL 250
